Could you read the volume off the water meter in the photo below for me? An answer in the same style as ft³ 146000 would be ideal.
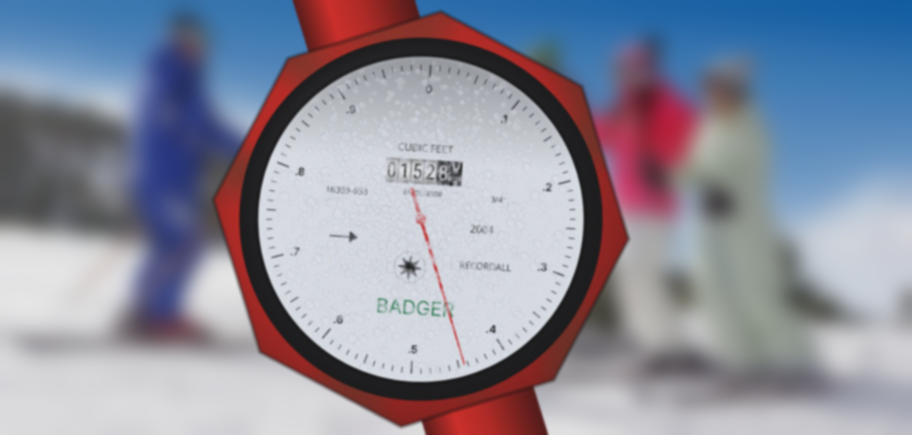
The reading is ft³ 15280.44
